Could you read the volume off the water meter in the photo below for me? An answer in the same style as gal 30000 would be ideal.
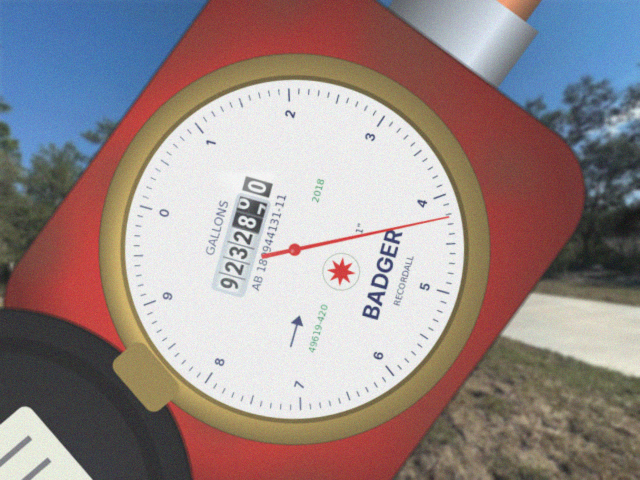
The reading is gal 9232864.2
